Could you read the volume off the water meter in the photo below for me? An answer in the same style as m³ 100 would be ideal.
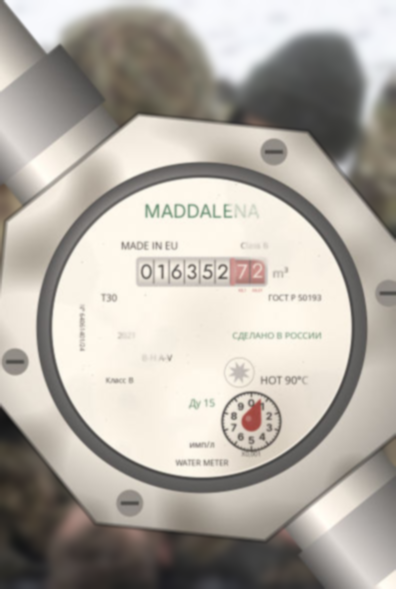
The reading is m³ 16352.720
